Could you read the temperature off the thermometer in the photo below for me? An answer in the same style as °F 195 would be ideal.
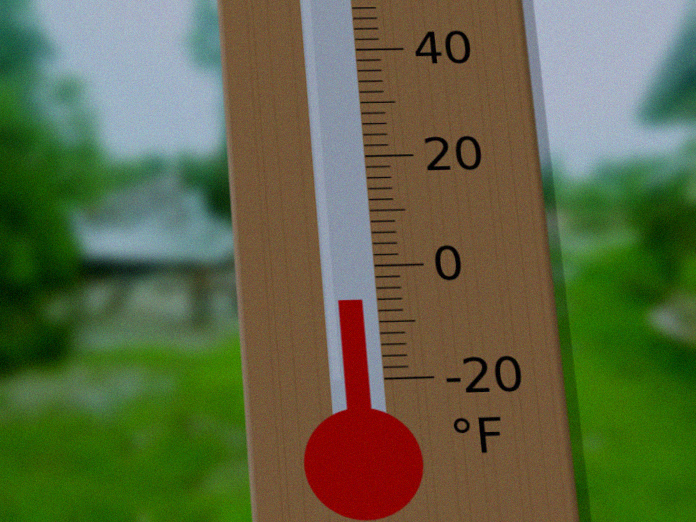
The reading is °F -6
